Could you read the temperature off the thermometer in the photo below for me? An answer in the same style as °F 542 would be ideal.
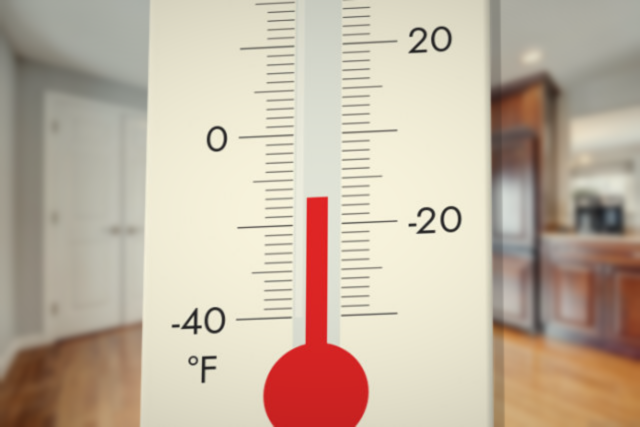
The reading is °F -14
